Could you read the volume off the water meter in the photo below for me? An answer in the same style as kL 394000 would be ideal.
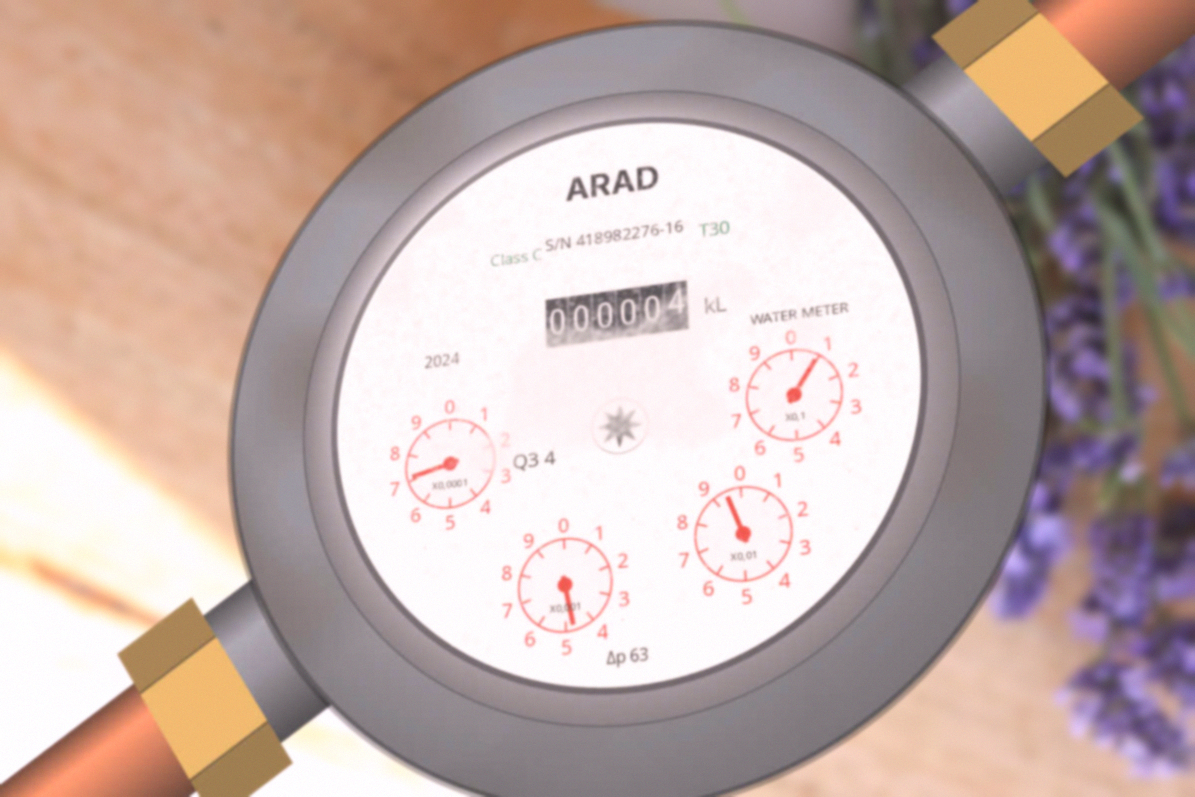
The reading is kL 4.0947
